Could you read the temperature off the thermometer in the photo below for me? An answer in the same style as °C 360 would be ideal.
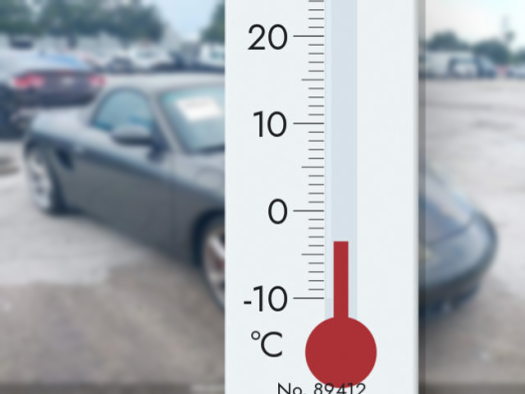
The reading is °C -3.5
